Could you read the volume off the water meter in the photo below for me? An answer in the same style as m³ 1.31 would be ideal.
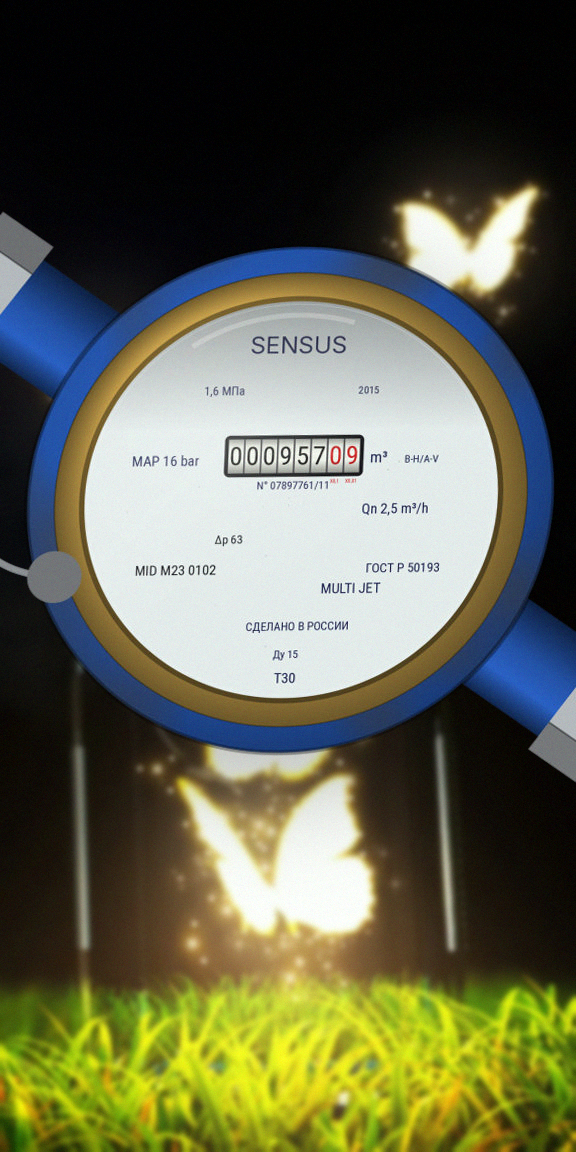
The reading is m³ 957.09
